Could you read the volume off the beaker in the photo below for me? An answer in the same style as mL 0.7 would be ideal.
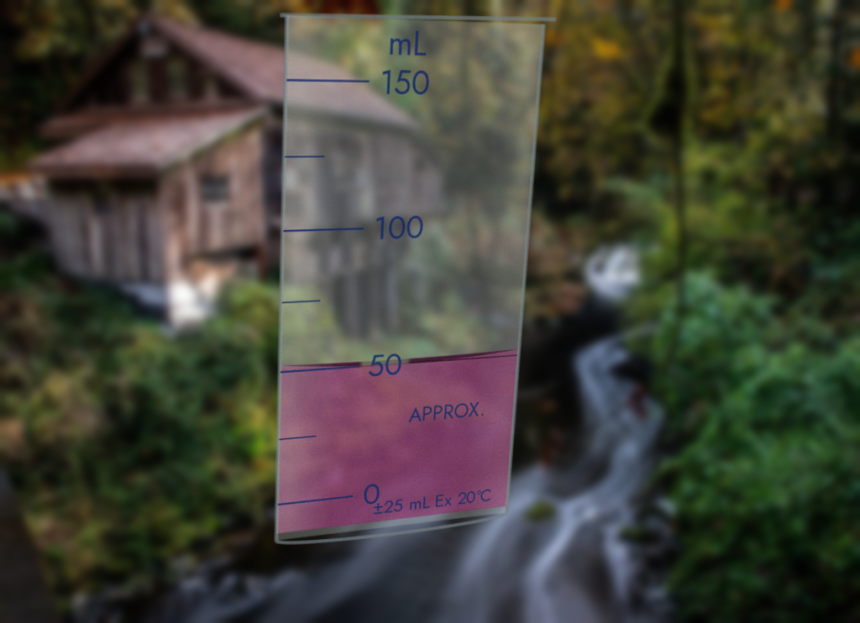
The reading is mL 50
